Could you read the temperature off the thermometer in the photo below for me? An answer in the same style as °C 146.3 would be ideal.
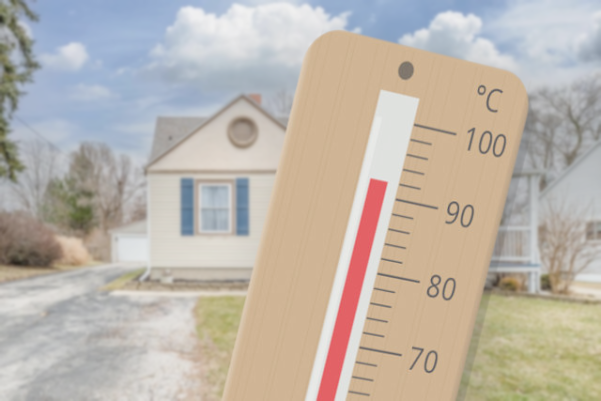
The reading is °C 92
